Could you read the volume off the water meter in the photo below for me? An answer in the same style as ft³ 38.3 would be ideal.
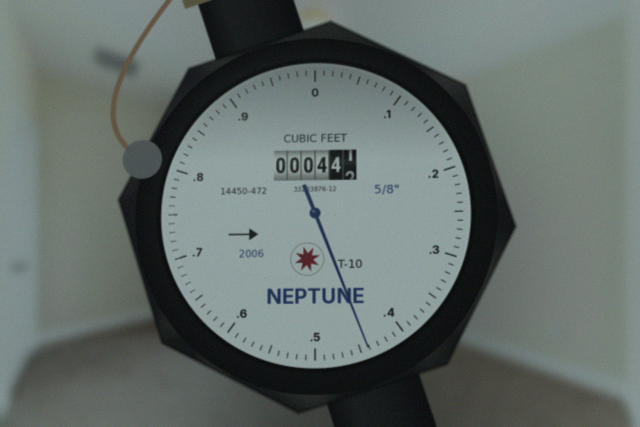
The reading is ft³ 441.44
